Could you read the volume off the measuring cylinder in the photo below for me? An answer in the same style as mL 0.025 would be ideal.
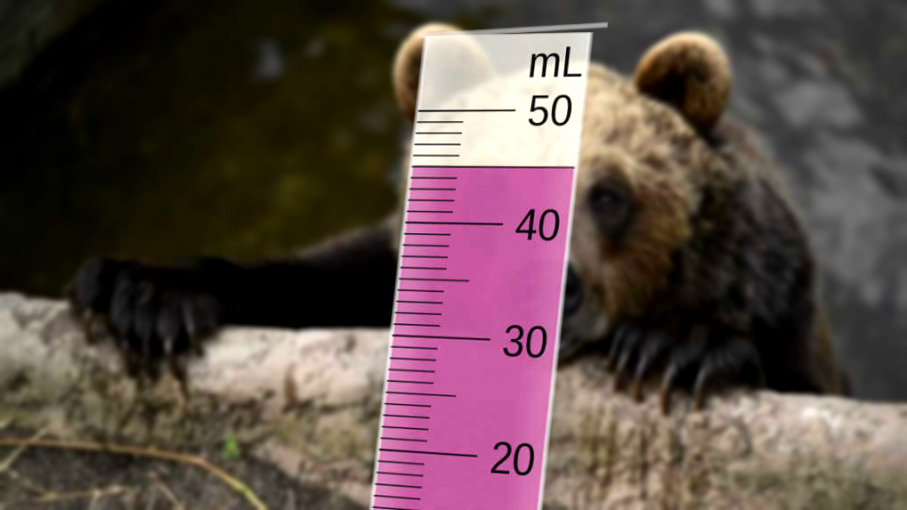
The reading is mL 45
